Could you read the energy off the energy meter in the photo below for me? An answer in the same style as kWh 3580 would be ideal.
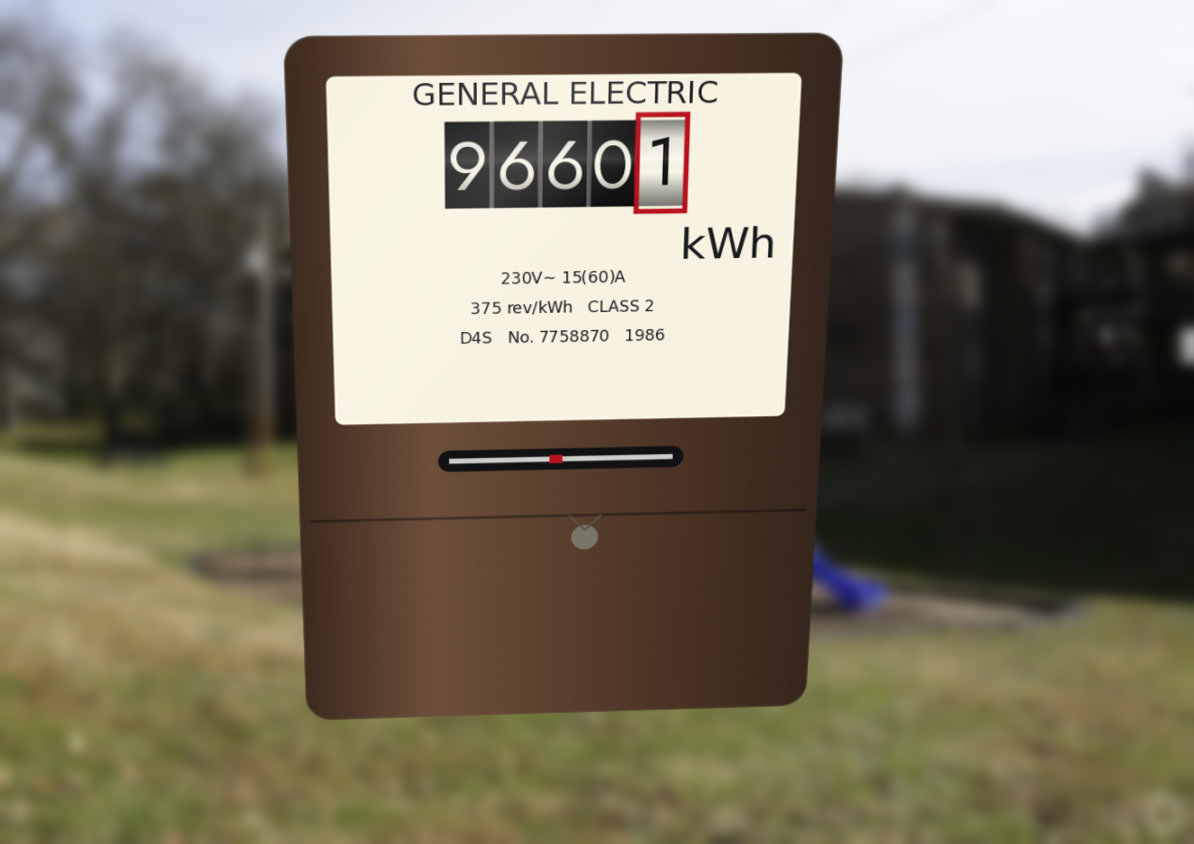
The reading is kWh 9660.1
